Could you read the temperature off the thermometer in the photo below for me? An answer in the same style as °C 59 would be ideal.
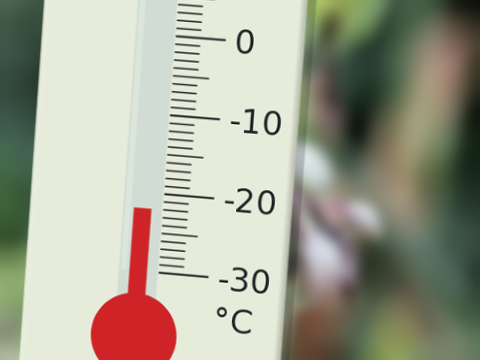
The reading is °C -22
